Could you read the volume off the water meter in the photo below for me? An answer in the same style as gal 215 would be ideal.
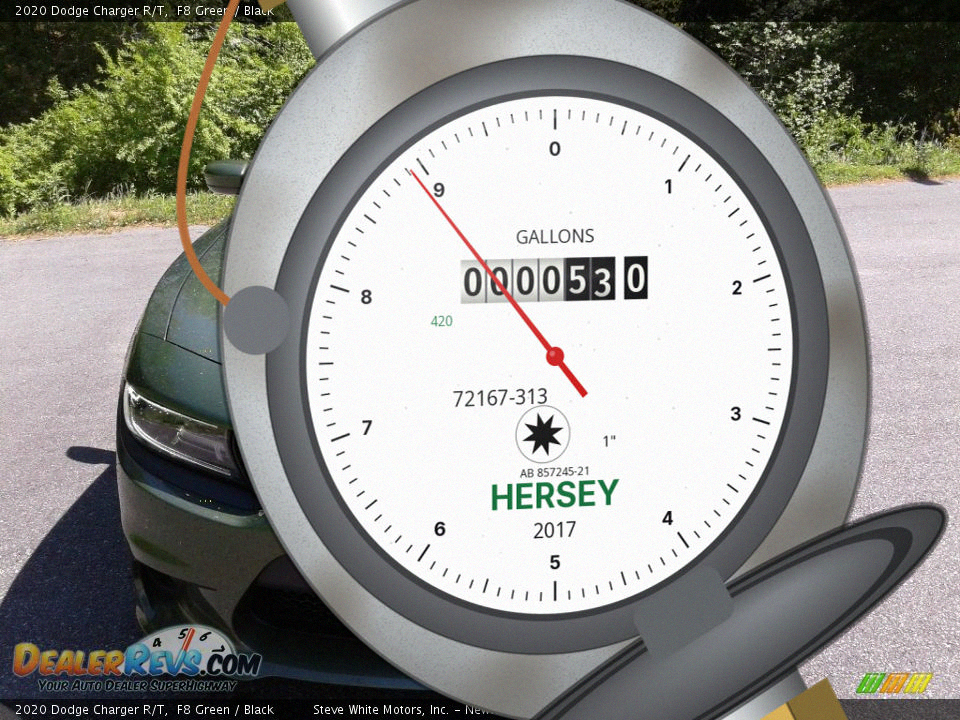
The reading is gal 528.9
